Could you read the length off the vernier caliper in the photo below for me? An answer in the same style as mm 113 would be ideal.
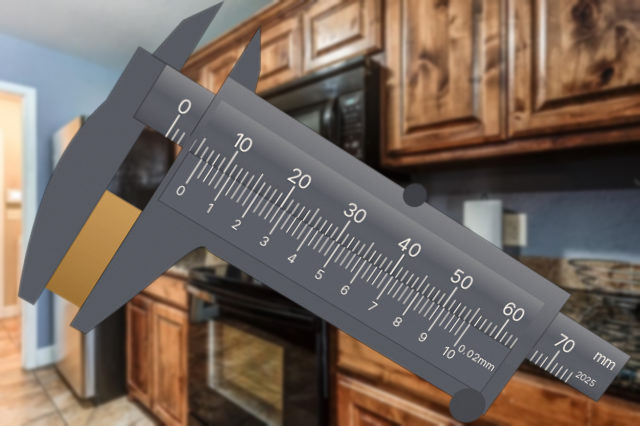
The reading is mm 6.2
